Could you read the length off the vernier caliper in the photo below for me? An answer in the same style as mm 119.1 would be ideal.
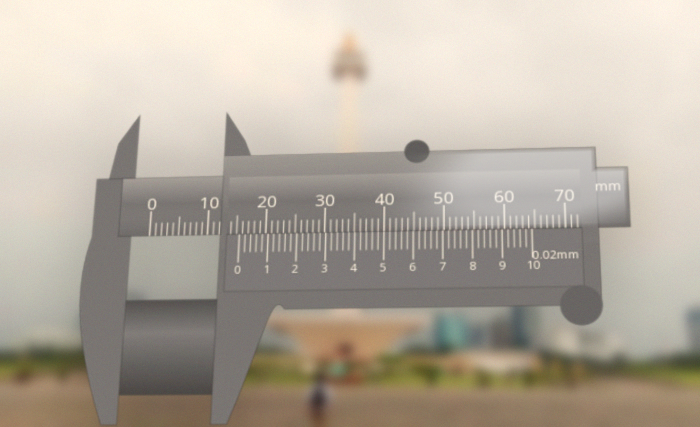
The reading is mm 15.5
